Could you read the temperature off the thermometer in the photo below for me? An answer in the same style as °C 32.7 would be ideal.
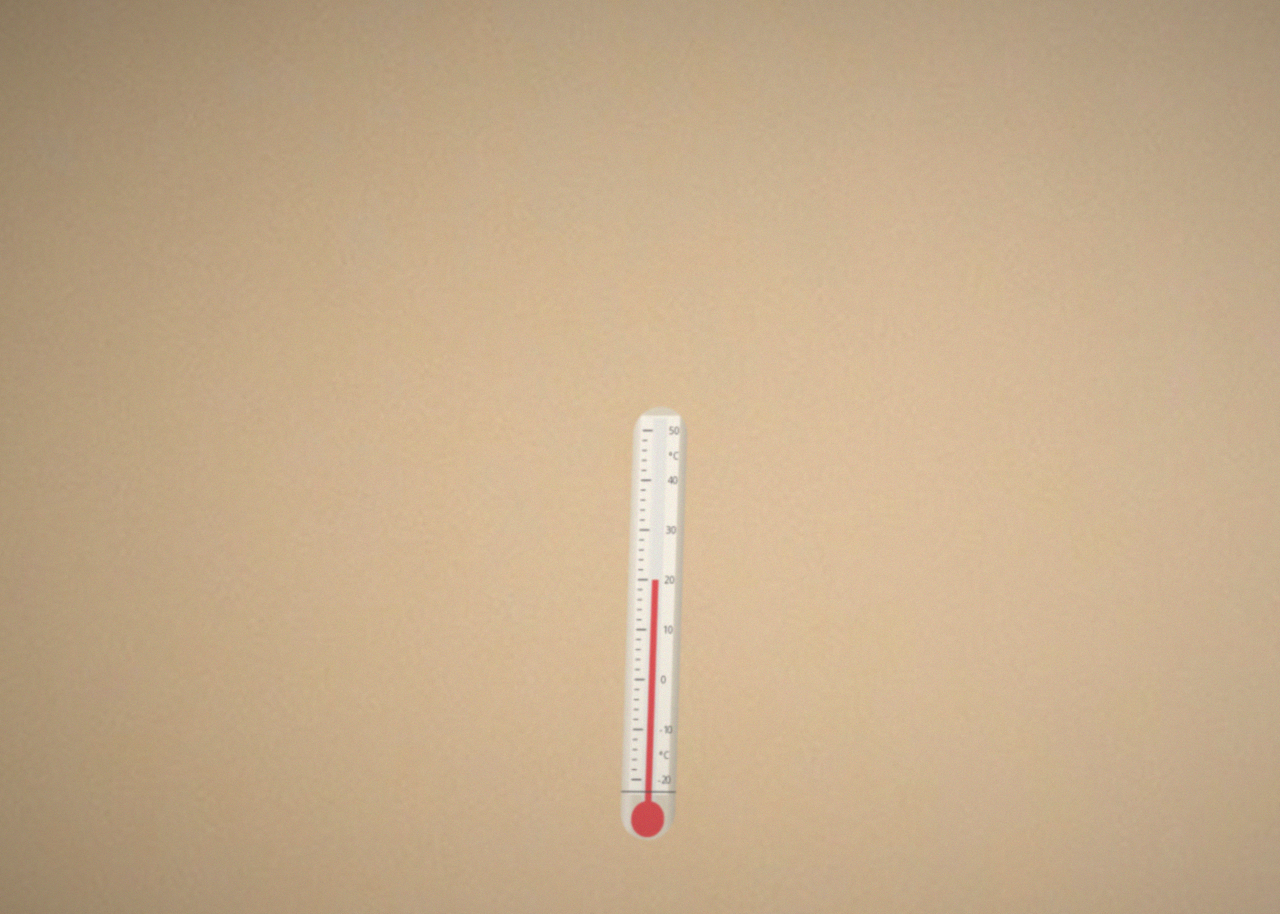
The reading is °C 20
